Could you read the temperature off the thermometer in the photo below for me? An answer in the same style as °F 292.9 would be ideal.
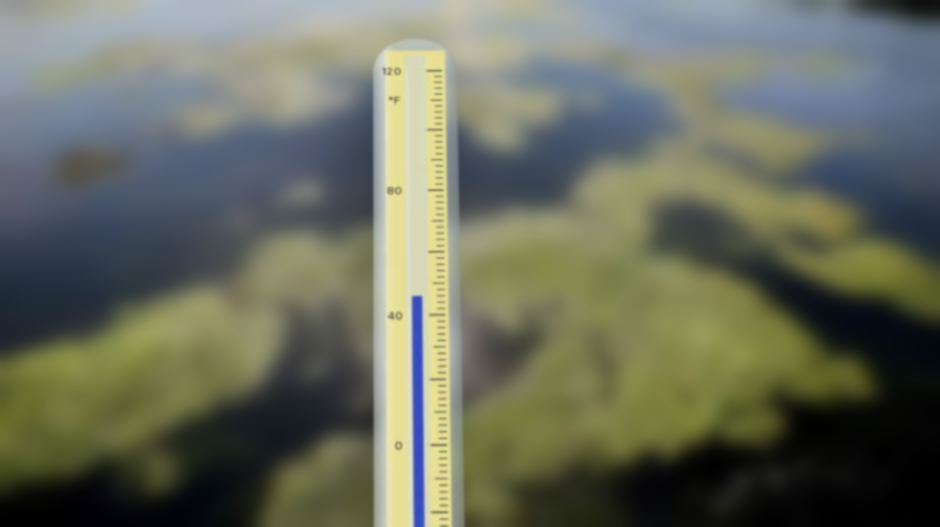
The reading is °F 46
